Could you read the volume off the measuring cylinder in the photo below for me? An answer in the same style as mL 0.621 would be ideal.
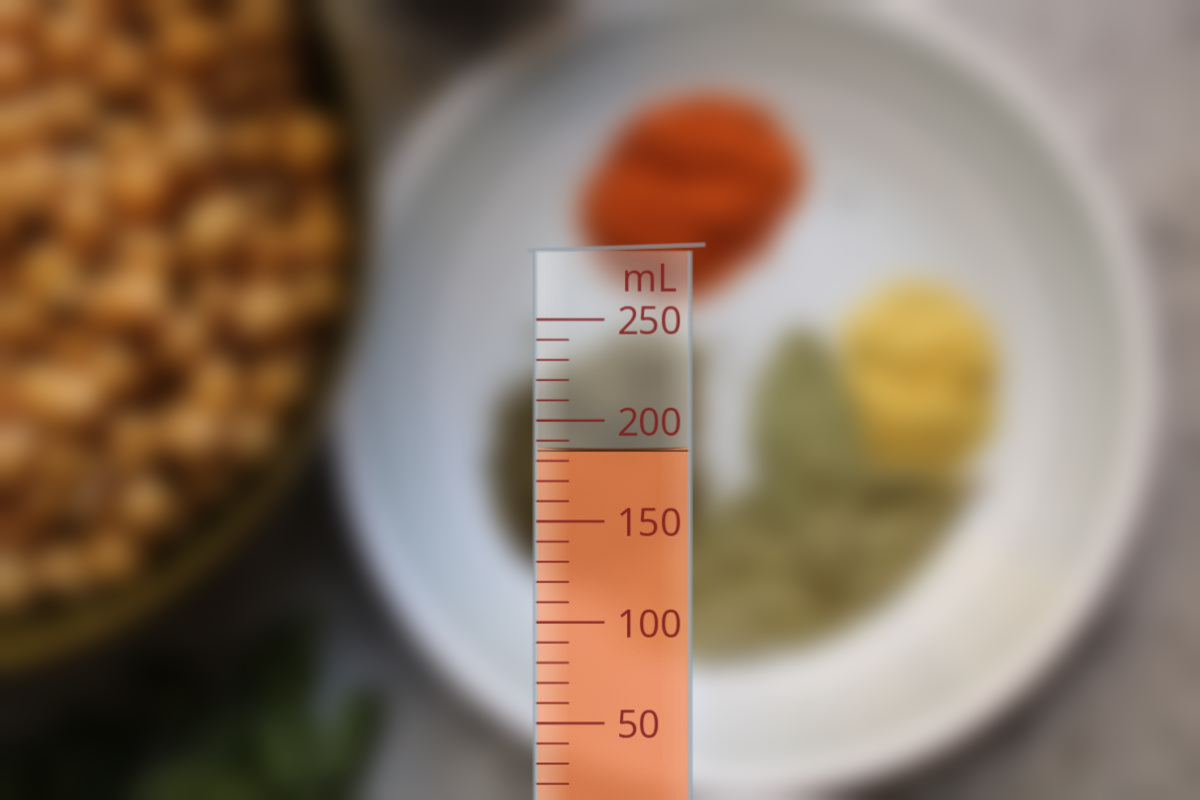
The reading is mL 185
